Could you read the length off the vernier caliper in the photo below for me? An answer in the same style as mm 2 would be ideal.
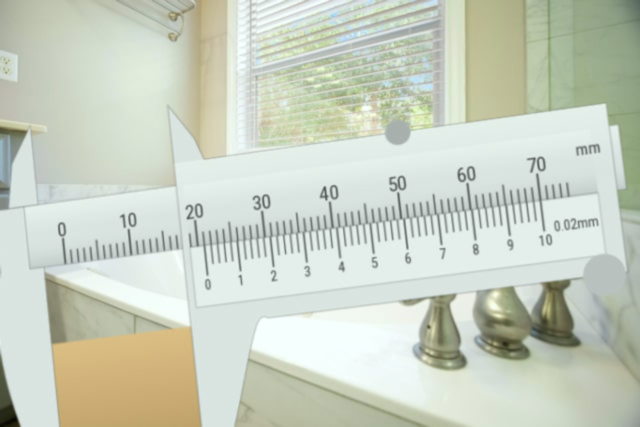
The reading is mm 21.0
